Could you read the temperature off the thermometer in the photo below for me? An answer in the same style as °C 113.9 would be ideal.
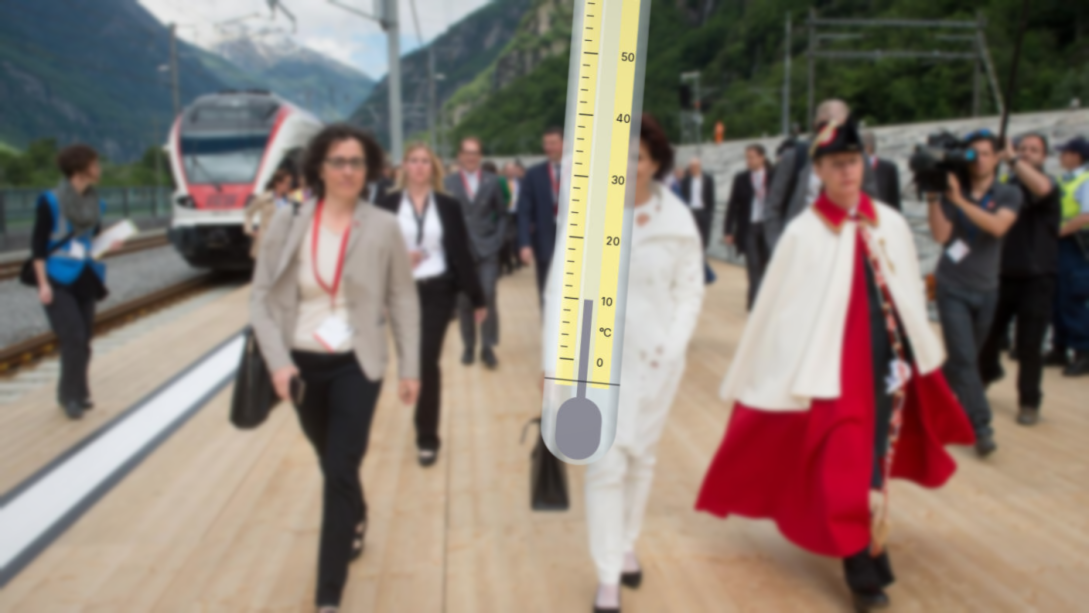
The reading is °C 10
